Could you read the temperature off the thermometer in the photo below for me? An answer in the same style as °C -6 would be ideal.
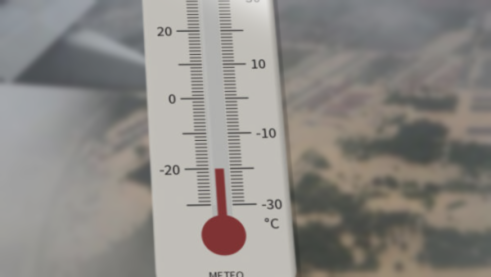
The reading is °C -20
